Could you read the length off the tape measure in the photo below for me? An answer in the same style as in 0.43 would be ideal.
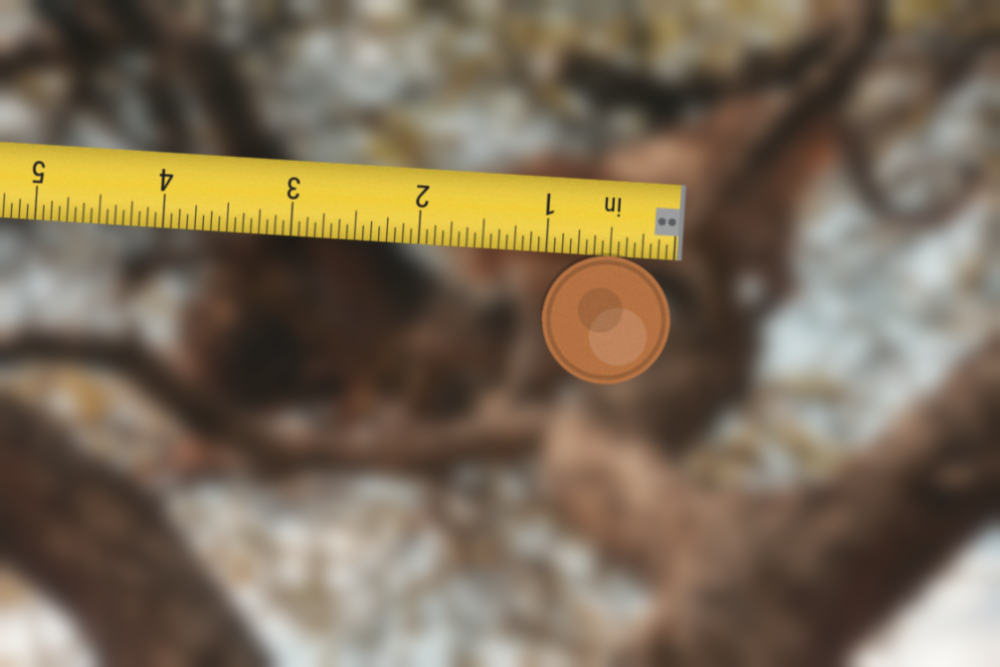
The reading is in 1
